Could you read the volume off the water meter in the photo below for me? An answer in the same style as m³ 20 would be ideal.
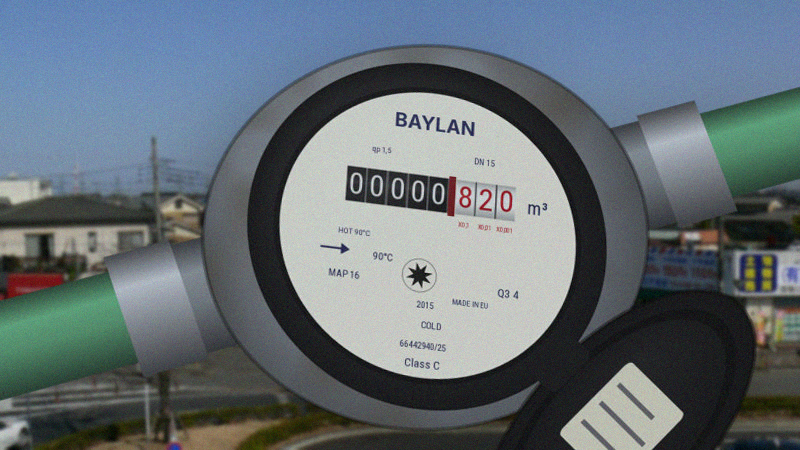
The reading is m³ 0.820
